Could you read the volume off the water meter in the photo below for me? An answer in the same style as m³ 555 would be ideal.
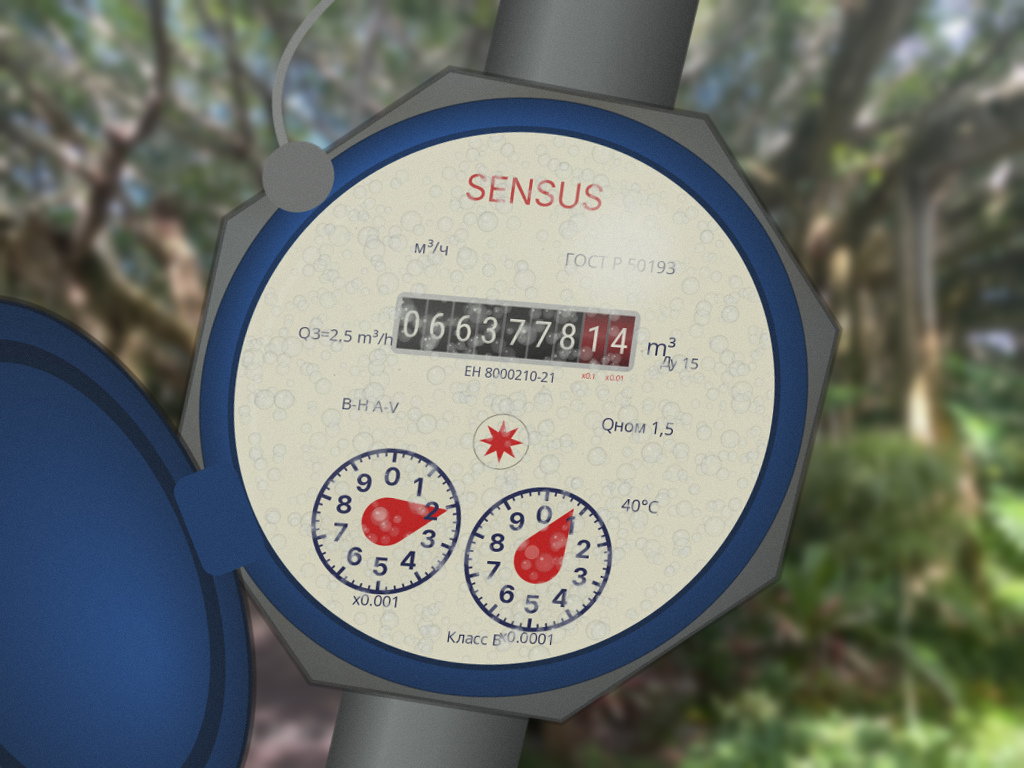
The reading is m³ 663778.1420
